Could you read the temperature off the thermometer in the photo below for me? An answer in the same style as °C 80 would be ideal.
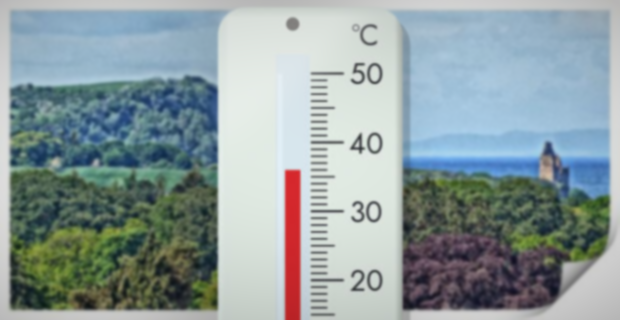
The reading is °C 36
